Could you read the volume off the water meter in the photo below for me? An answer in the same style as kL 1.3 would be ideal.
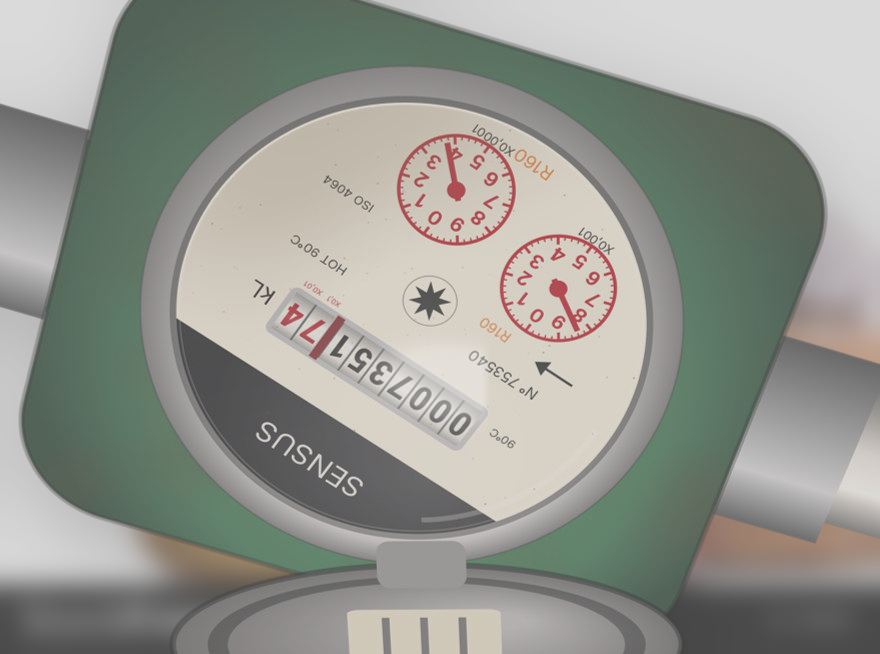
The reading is kL 7351.7483
